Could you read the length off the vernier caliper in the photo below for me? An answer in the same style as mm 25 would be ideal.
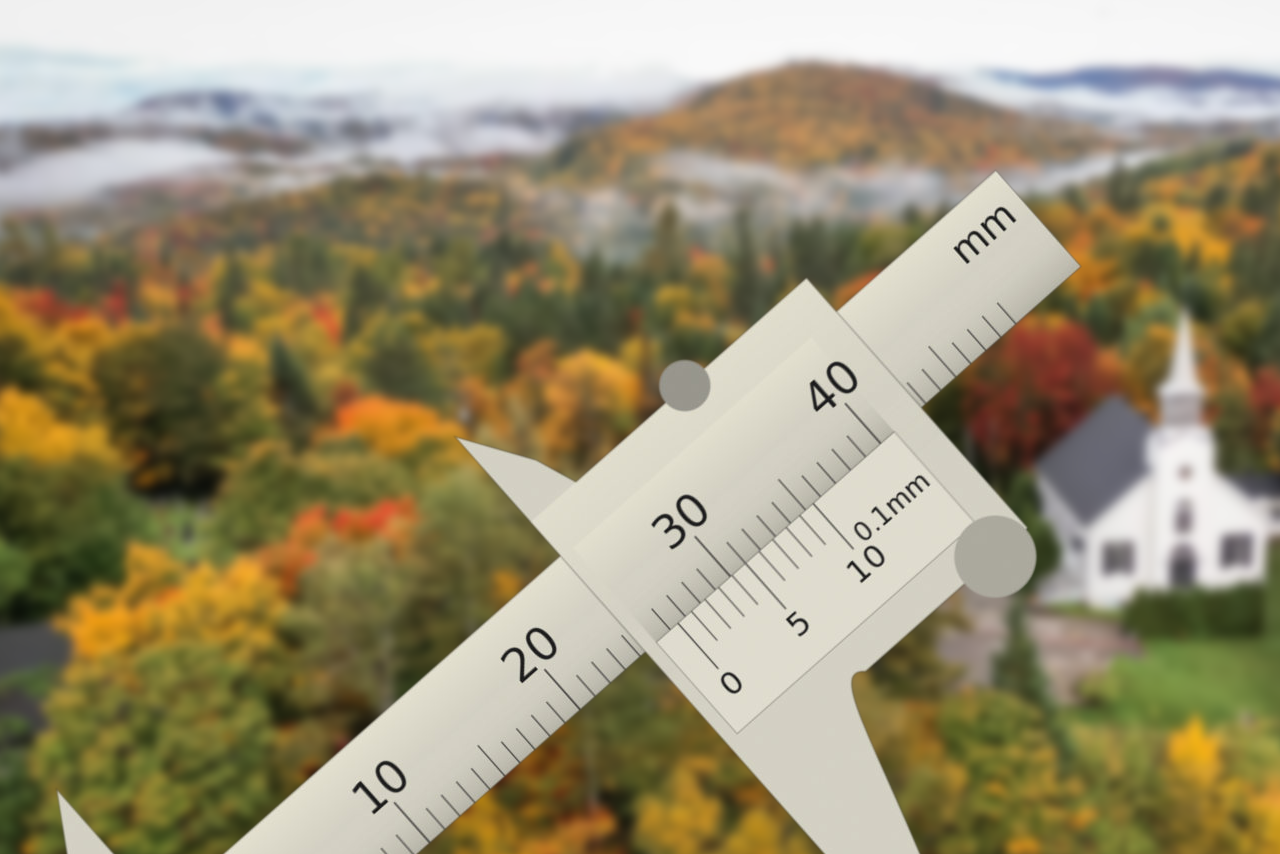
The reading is mm 26.5
